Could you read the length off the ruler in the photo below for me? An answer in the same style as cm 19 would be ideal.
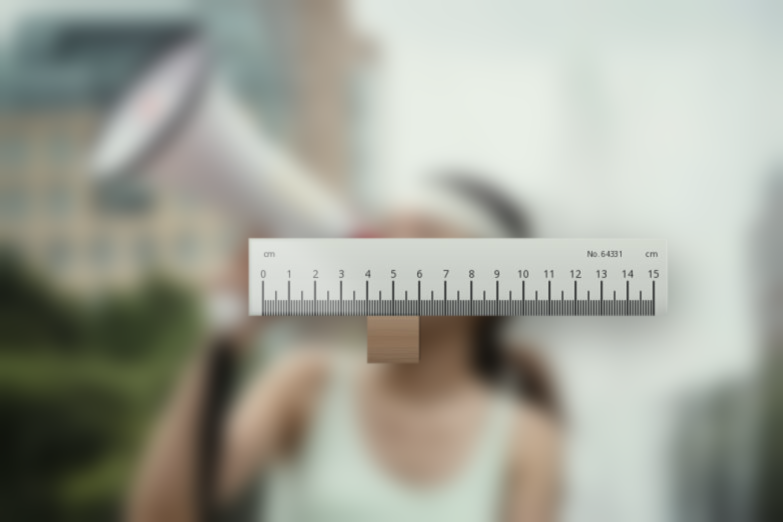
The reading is cm 2
